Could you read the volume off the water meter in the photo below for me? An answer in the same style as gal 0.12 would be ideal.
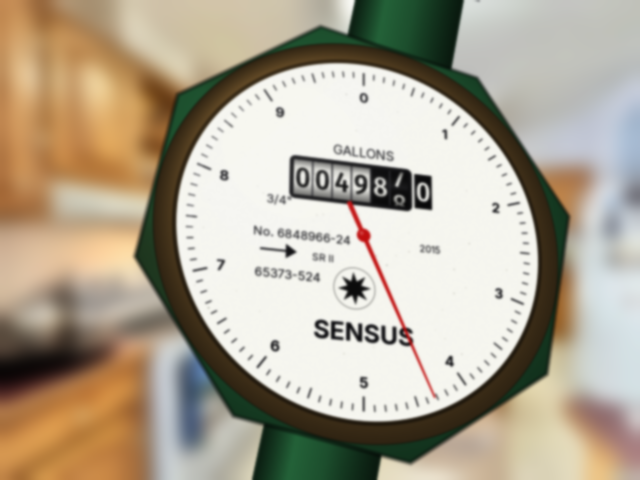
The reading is gal 49874.3
